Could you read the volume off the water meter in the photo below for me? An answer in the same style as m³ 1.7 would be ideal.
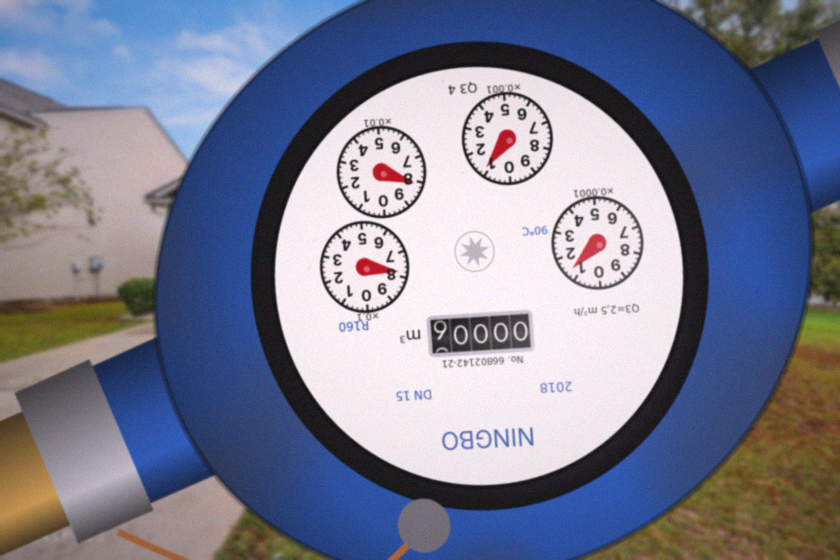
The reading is m³ 5.7811
